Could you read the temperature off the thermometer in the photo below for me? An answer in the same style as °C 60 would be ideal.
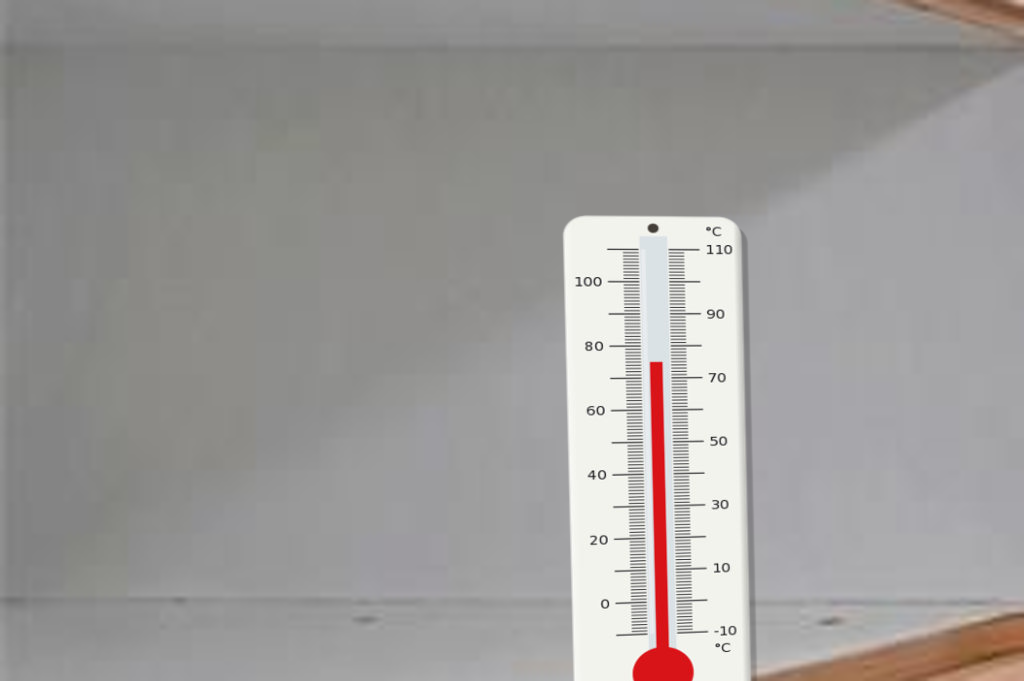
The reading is °C 75
